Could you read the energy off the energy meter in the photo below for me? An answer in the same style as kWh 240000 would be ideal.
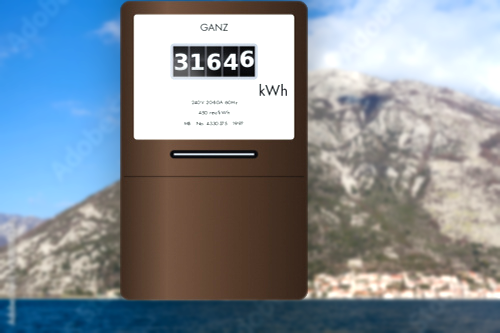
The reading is kWh 31646
